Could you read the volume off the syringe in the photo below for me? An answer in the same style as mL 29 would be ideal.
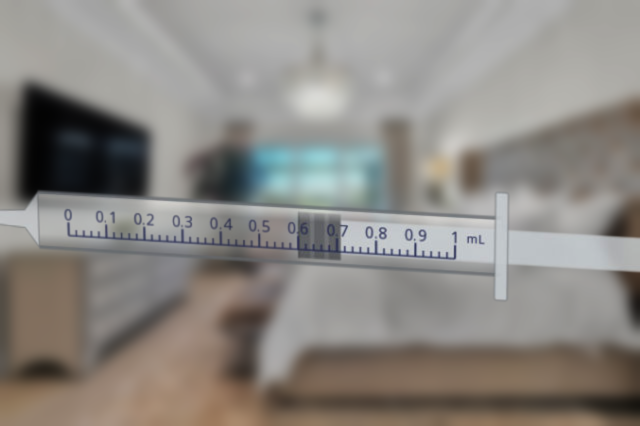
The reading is mL 0.6
